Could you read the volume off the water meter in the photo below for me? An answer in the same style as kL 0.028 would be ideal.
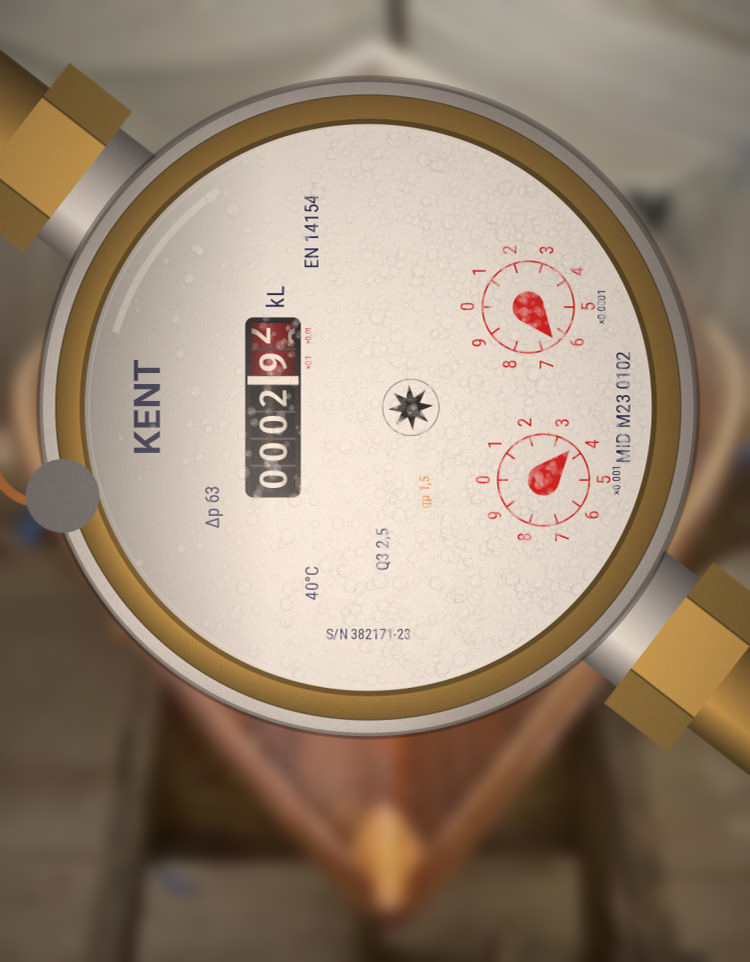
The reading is kL 2.9236
